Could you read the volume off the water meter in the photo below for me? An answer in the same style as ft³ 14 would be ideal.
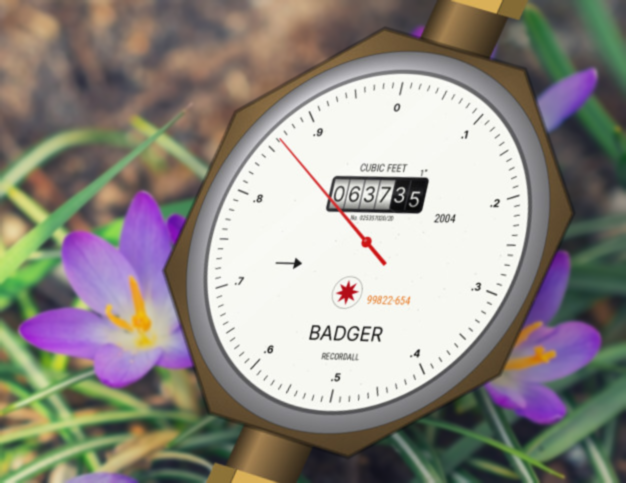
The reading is ft³ 63734.86
